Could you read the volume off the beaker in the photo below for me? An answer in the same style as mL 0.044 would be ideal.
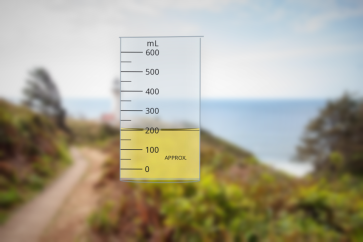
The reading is mL 200
